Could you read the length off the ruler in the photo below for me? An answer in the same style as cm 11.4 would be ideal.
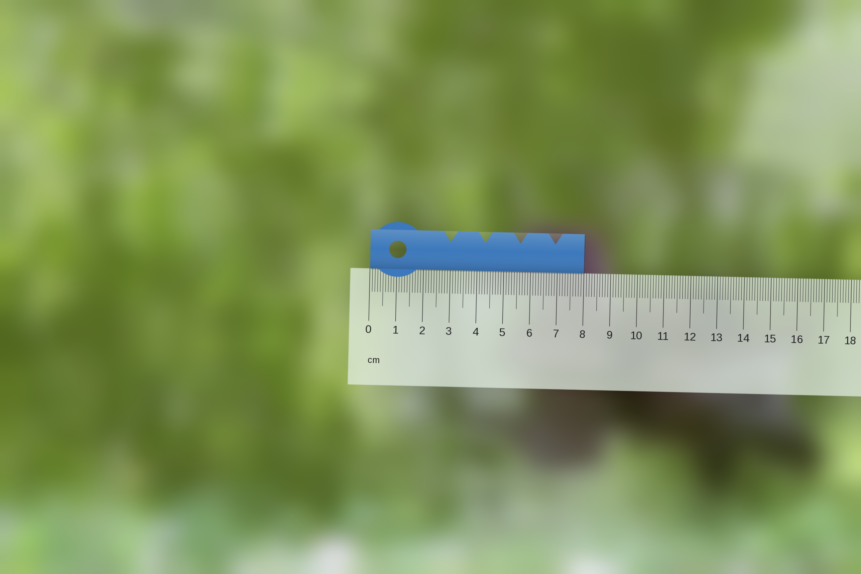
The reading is cm 8
